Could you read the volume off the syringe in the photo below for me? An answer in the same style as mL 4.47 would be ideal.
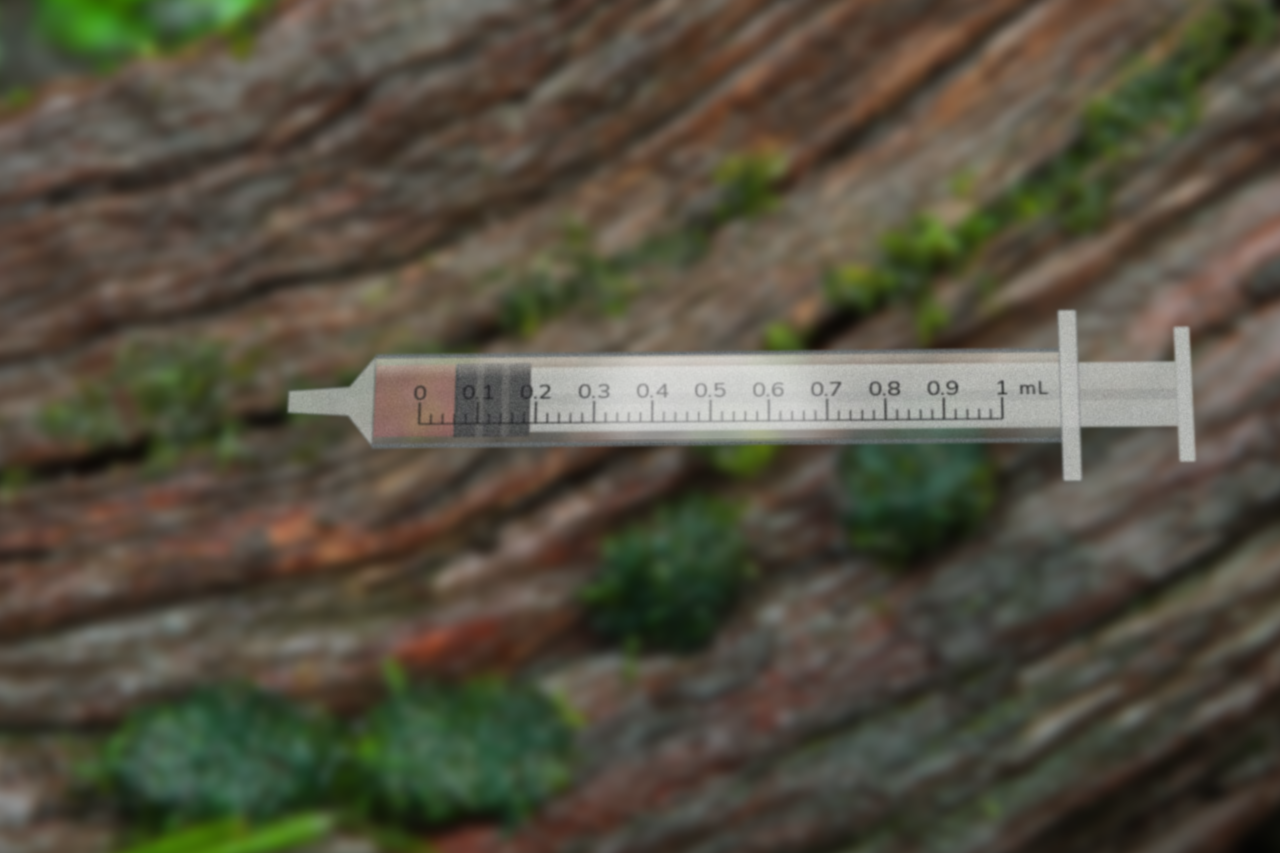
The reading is mL 0.06
